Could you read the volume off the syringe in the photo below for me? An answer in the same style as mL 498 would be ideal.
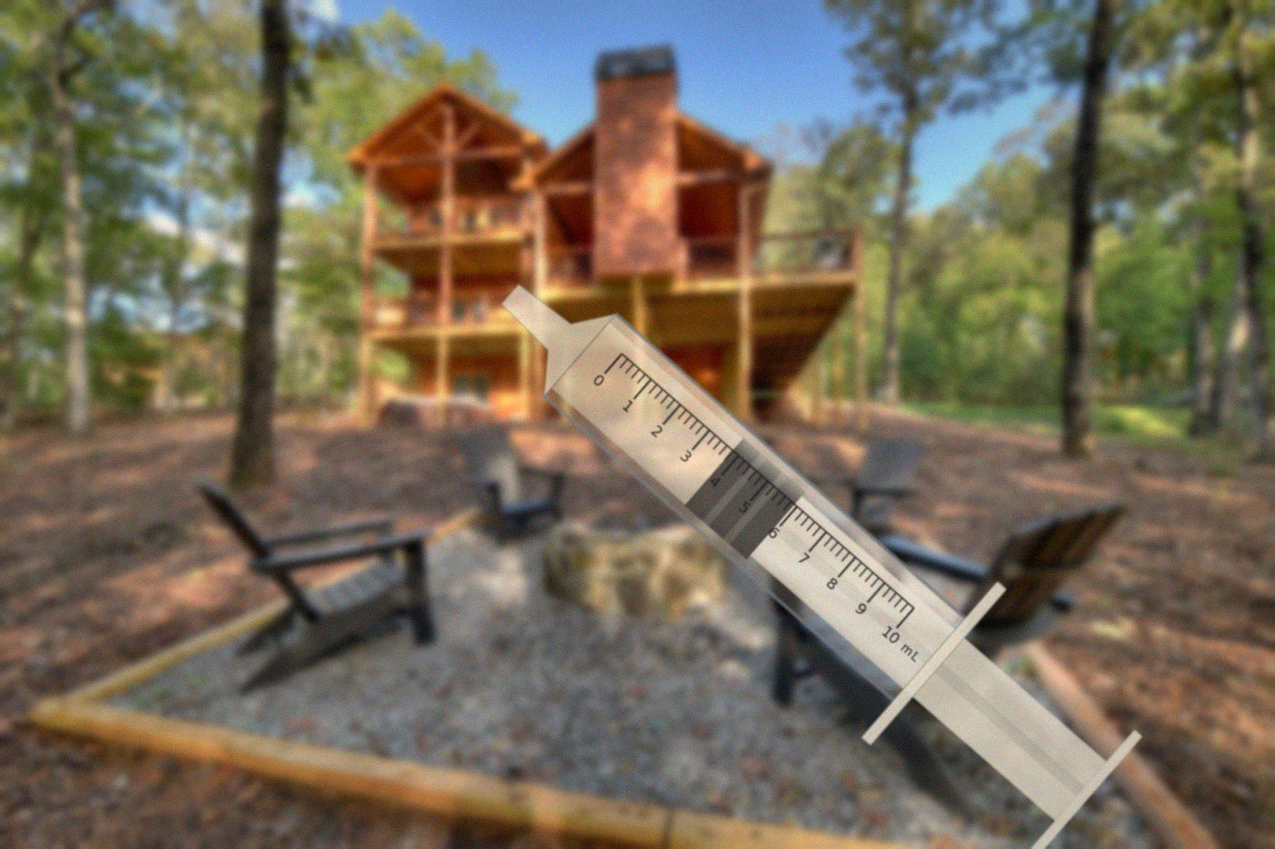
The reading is mL 3.8
